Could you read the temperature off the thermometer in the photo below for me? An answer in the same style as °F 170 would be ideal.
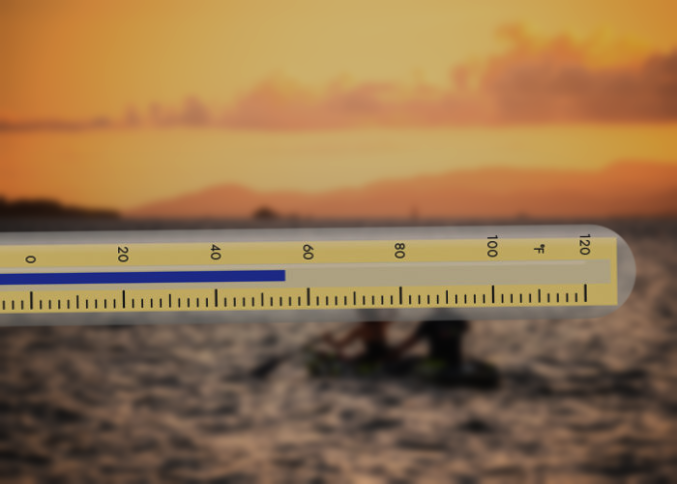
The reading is °F 55
